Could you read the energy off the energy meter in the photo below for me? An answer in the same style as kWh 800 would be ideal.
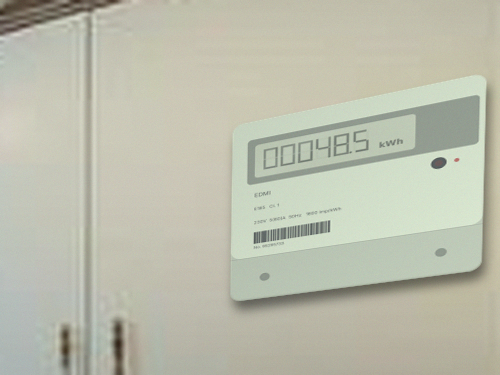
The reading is kWh 48.5
